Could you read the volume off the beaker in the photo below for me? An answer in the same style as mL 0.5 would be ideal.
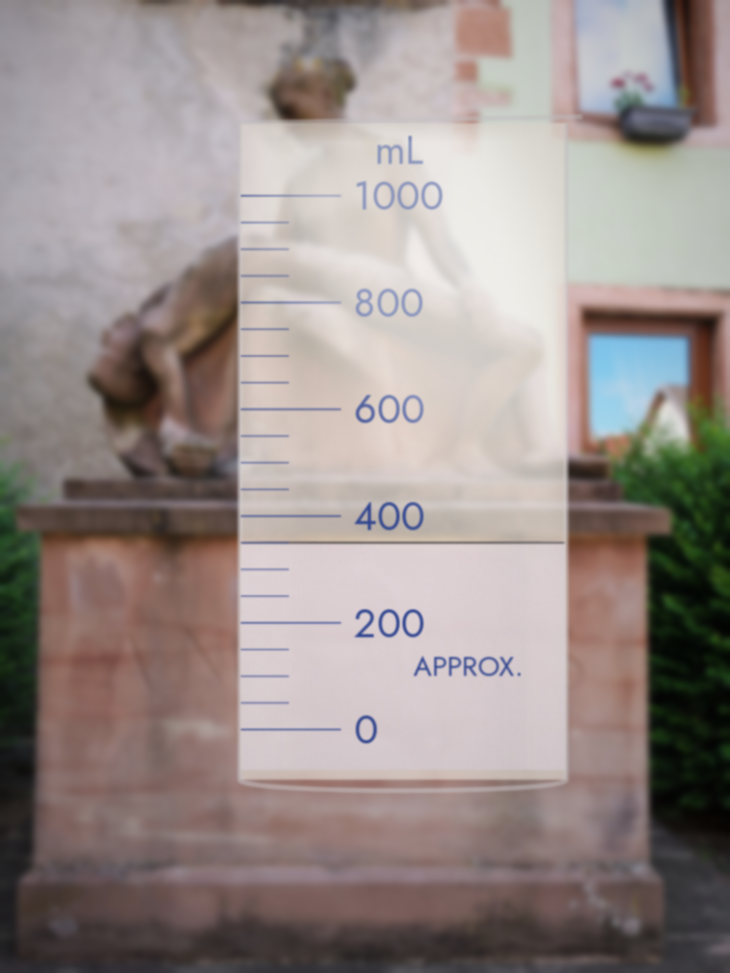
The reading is mL 350
